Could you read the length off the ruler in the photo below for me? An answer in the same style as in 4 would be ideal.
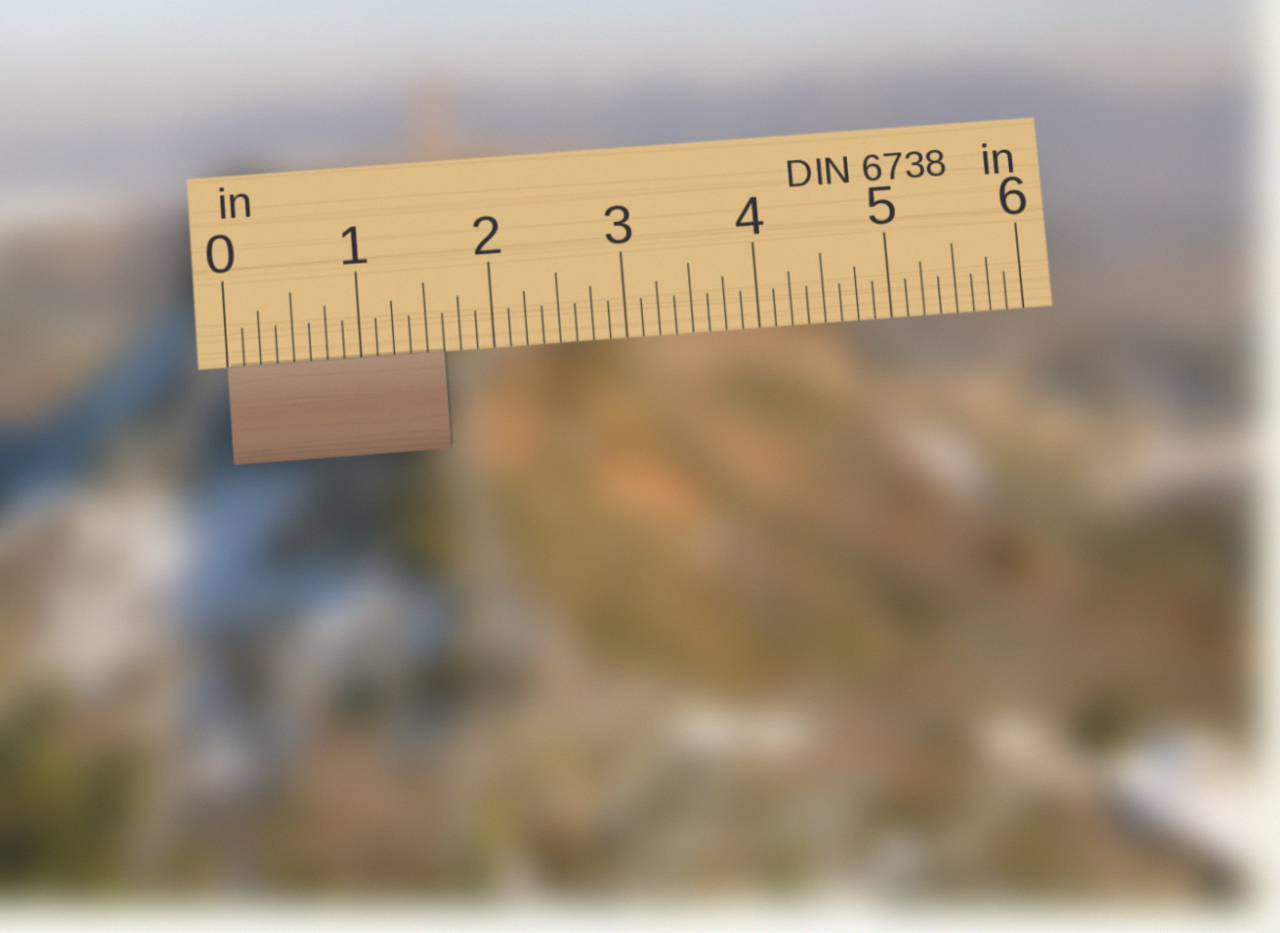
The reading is in 1.625
